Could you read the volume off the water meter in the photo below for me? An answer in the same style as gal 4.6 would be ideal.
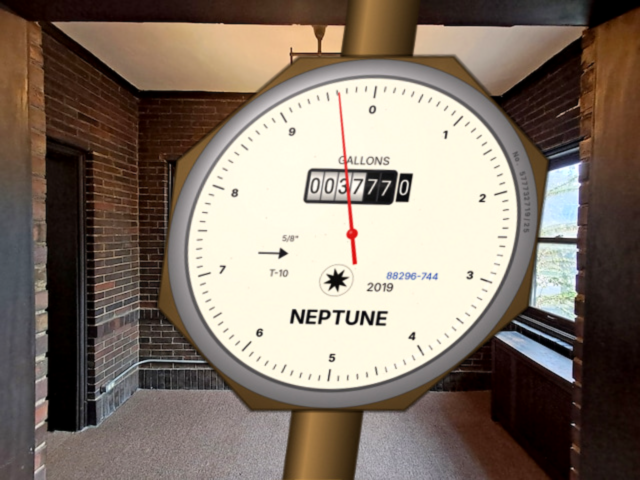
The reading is gal 37769.6
